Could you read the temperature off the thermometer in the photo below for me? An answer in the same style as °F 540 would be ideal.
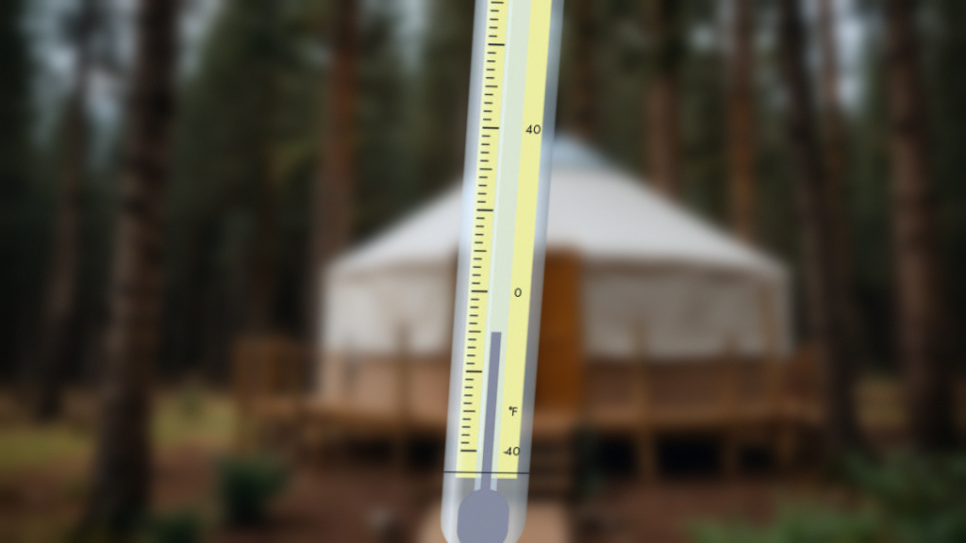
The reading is °F -10
